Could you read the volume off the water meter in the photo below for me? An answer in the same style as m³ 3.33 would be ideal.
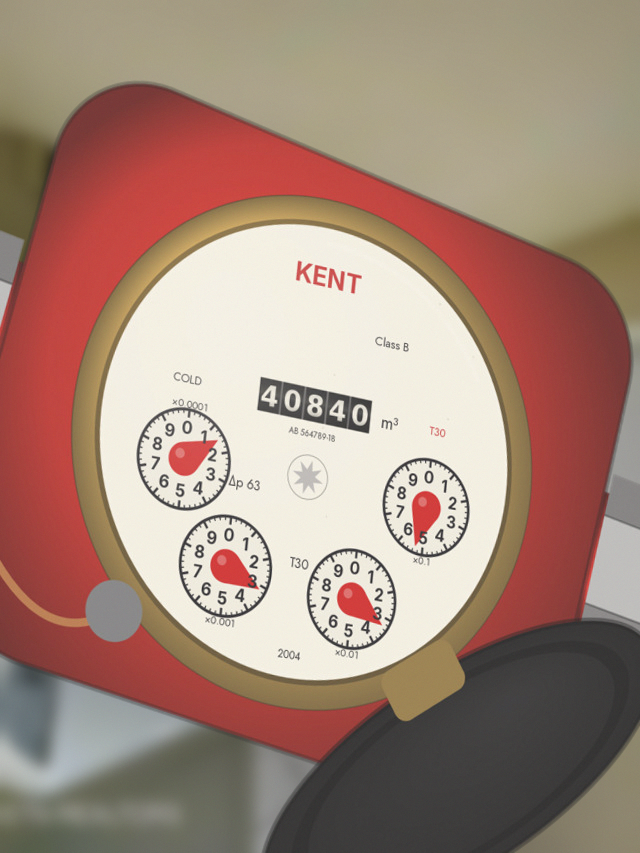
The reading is m³ 40840.5331
